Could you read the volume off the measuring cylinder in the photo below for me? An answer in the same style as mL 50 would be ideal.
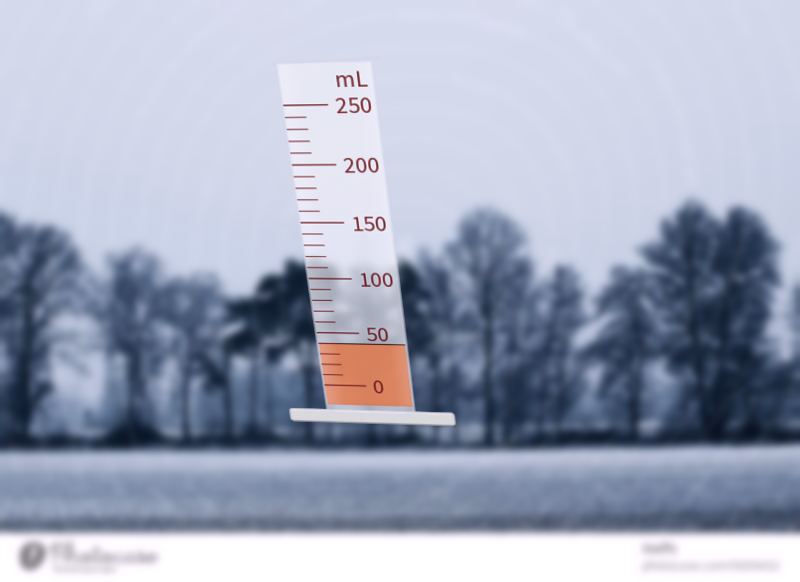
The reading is mL 40
